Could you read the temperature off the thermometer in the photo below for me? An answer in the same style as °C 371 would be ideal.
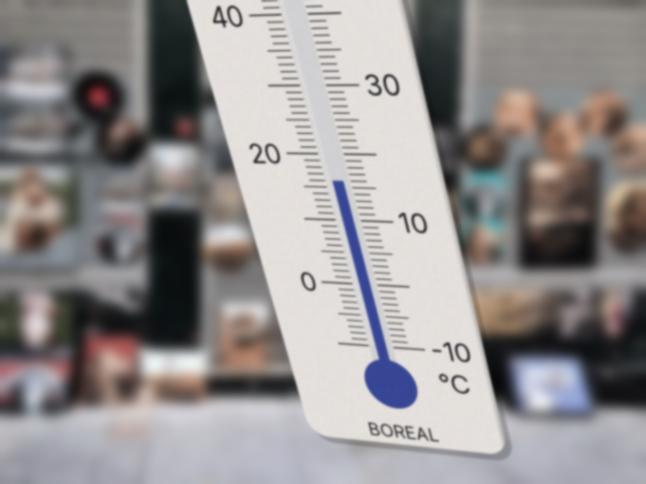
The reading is °C 16
